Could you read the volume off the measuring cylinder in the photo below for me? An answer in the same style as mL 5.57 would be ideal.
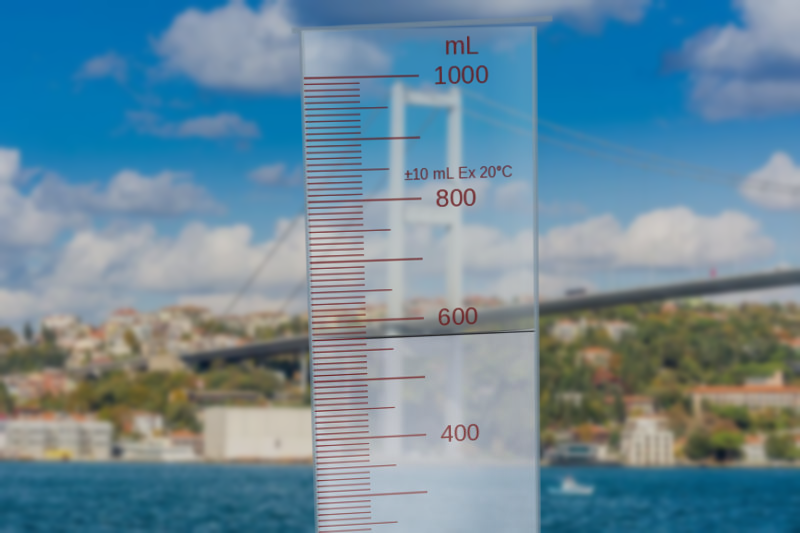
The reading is mL 570
